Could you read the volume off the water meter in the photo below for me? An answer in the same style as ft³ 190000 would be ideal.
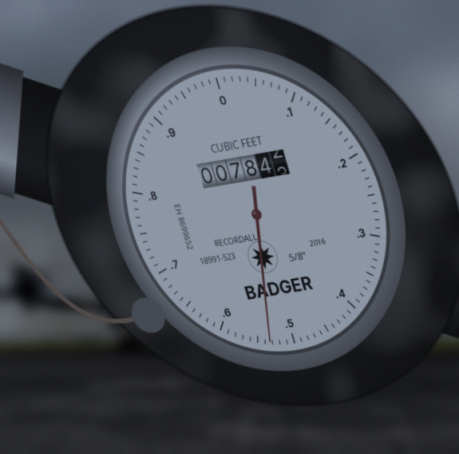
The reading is ft³ 7842.53
